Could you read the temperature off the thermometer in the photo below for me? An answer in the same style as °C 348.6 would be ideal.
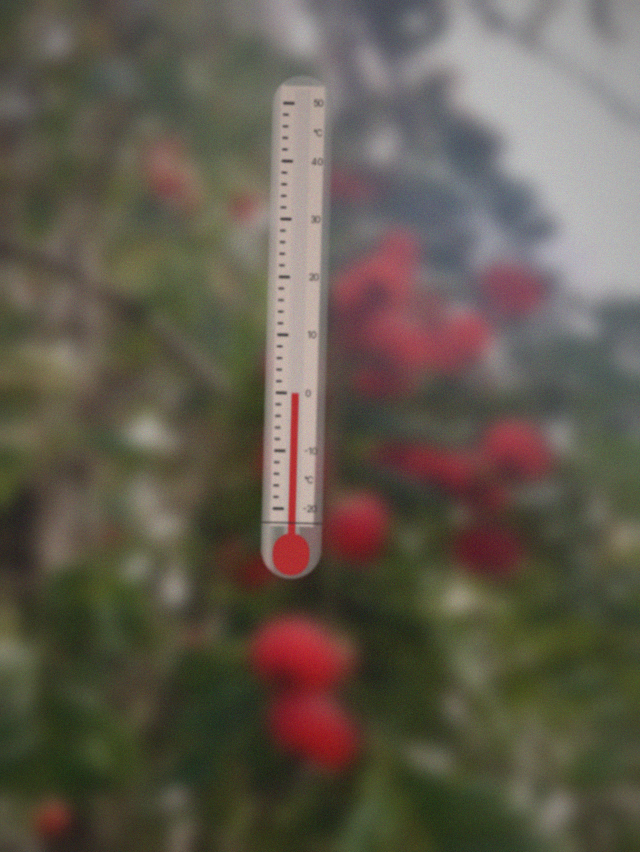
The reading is °C 0
